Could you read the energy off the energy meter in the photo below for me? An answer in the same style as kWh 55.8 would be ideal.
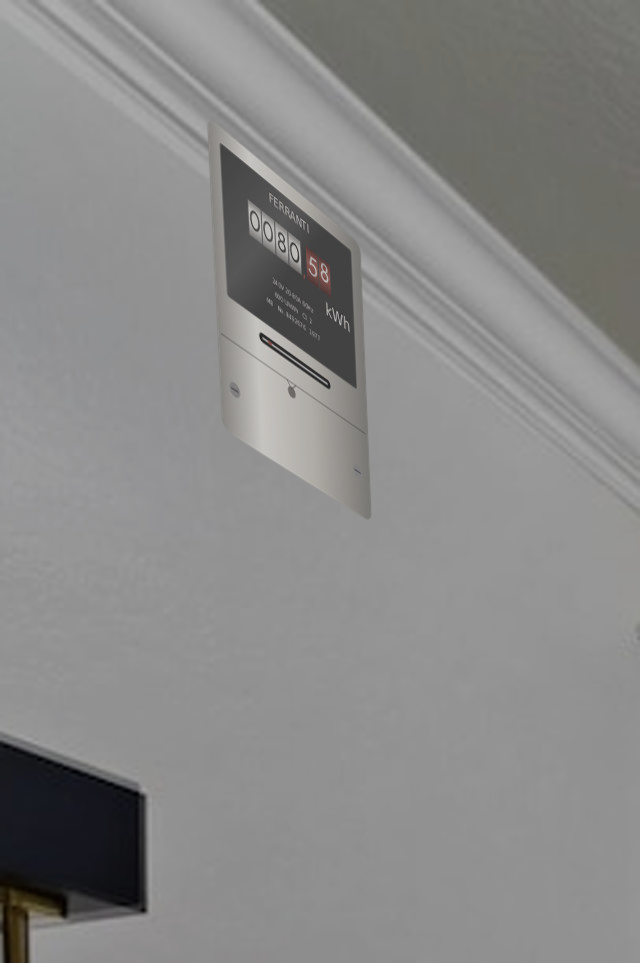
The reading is kWh 80.58
